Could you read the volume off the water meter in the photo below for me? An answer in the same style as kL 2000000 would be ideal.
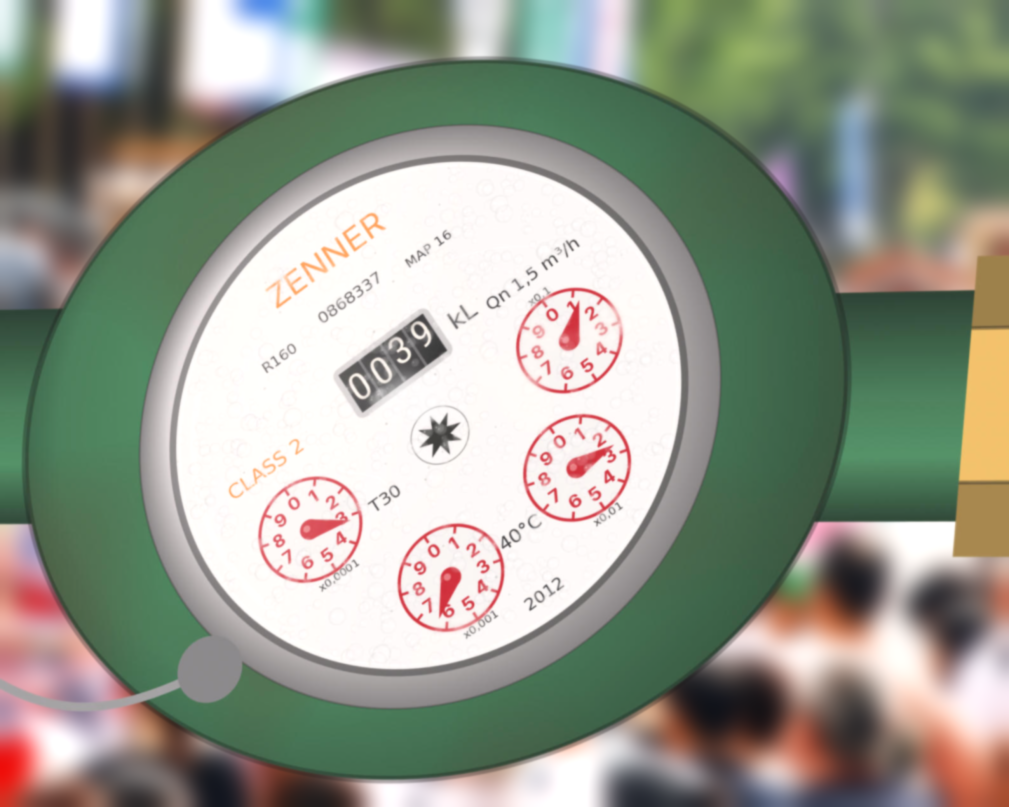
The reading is kL 39.1263
